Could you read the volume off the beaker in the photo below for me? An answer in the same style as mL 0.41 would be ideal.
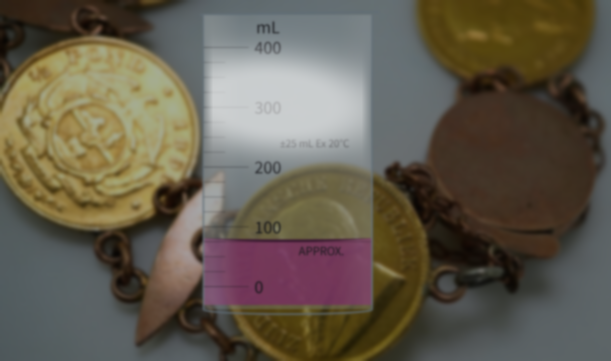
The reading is mL 75
